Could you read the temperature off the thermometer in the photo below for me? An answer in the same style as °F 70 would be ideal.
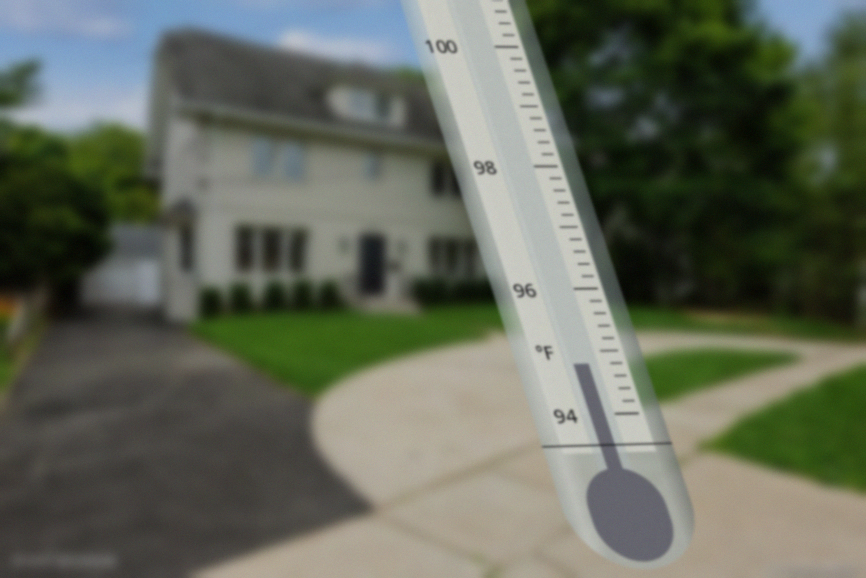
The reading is °F 94.8
